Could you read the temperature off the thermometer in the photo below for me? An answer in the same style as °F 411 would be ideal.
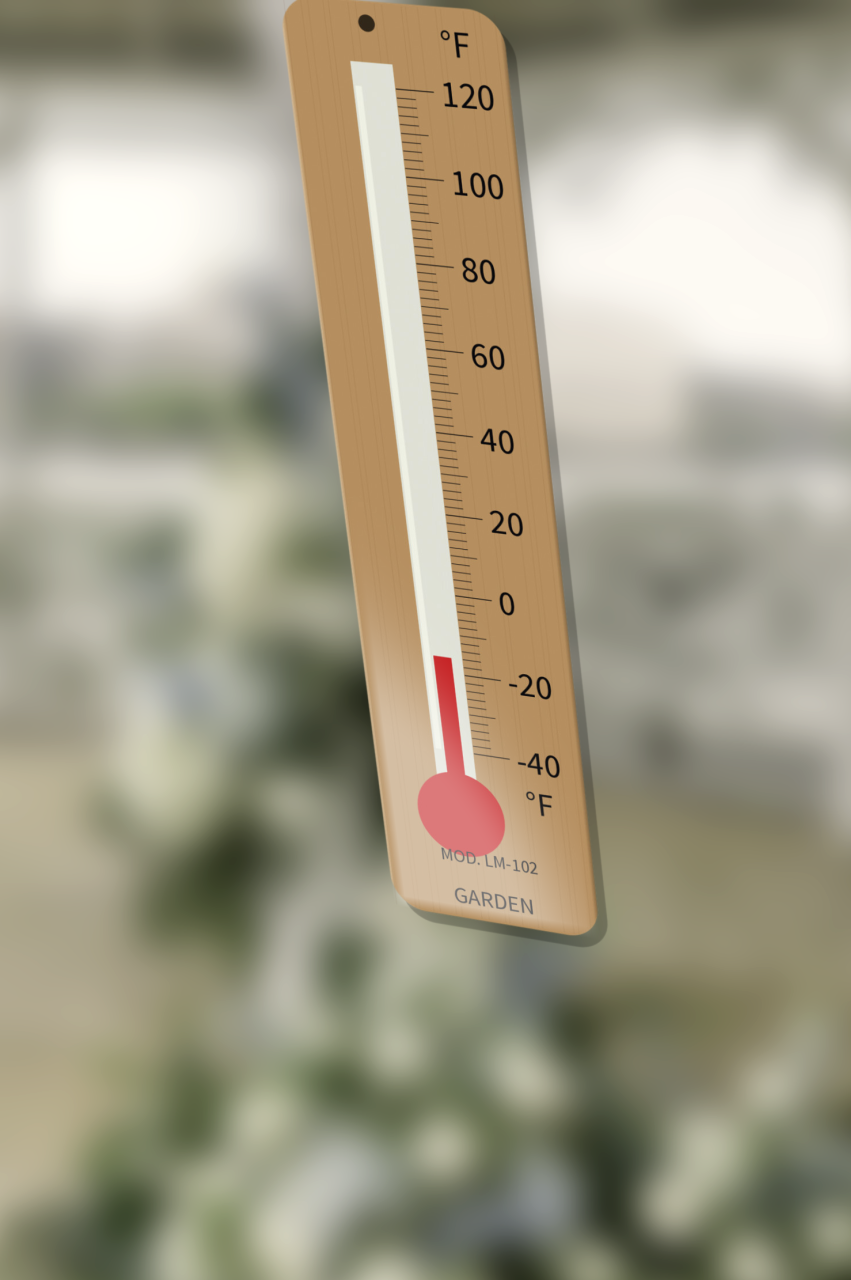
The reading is °F -16
